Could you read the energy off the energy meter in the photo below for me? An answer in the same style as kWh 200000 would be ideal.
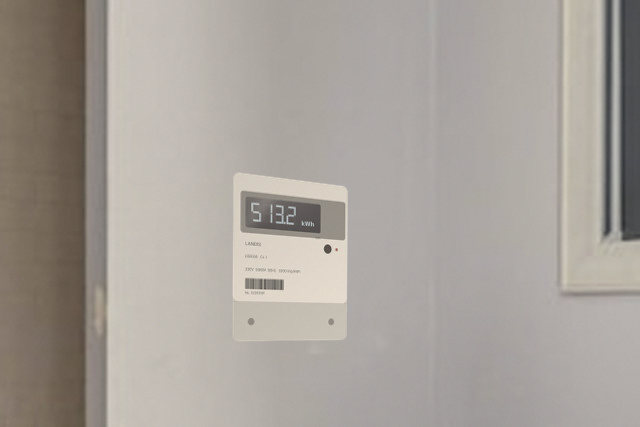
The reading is kWh 513.2
